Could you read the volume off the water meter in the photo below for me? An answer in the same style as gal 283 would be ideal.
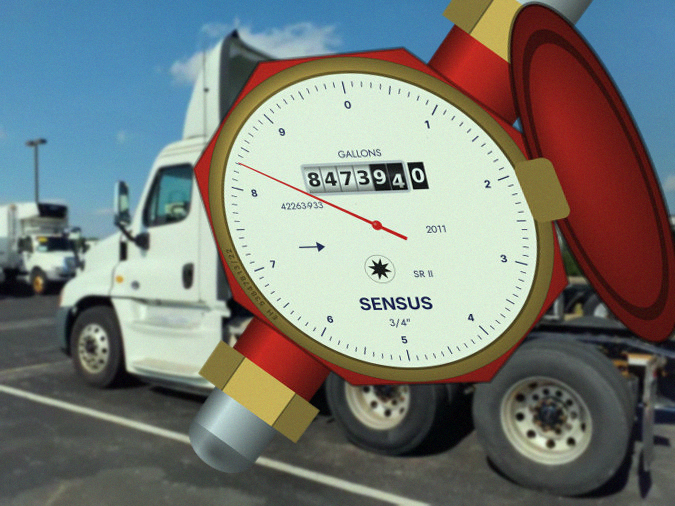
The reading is gal 8473938.3
